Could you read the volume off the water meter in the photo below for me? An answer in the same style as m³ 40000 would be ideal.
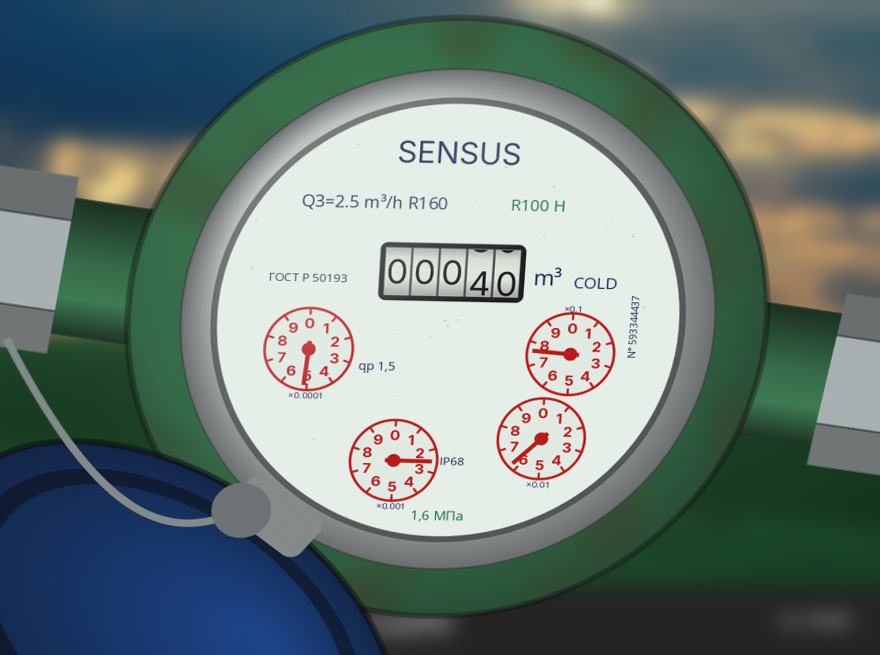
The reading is m³ 39.7625
